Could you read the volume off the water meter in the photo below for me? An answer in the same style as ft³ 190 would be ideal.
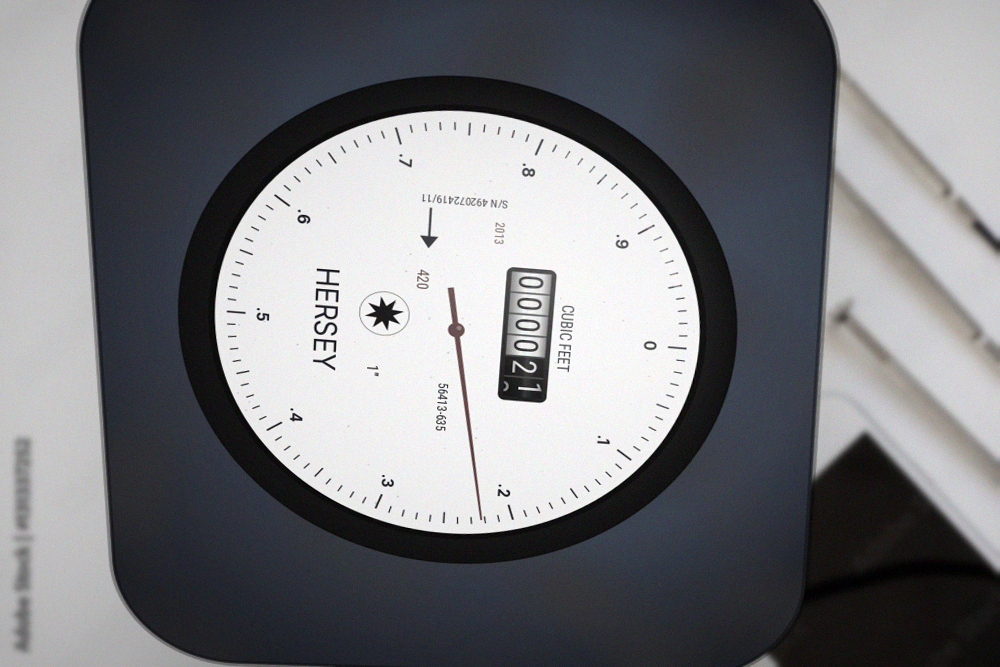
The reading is ft³ 21.22
